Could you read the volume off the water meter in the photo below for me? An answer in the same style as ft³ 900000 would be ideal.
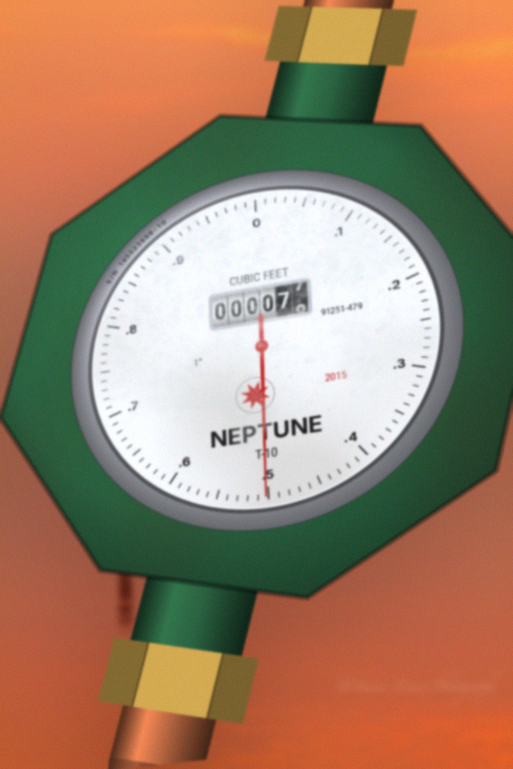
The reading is ft³ 77.50
